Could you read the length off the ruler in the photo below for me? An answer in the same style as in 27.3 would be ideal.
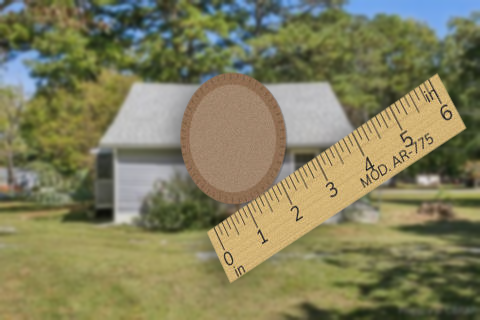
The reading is in 2.75
